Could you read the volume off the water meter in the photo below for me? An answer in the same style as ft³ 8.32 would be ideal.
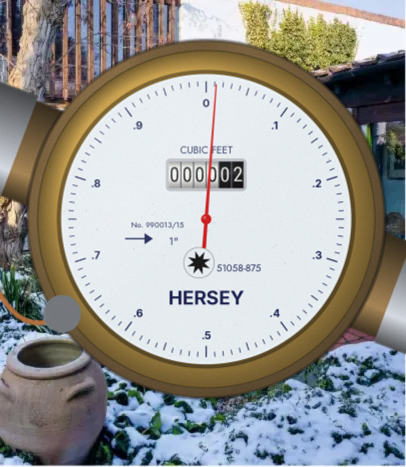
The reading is ft³ 2.01
